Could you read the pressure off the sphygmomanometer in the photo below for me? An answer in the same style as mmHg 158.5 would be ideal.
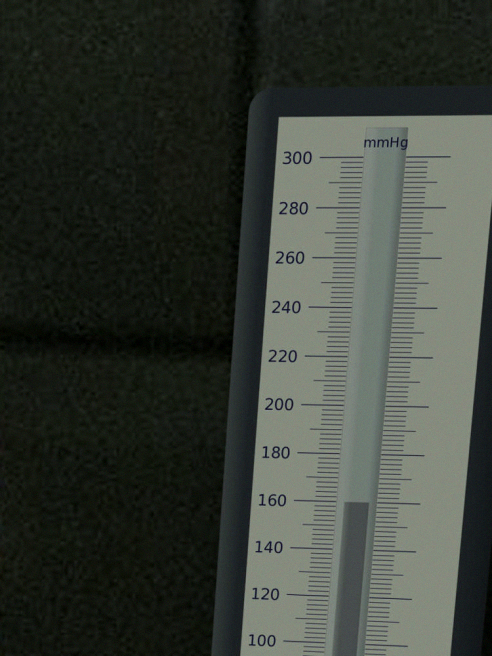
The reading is mmHg 160
